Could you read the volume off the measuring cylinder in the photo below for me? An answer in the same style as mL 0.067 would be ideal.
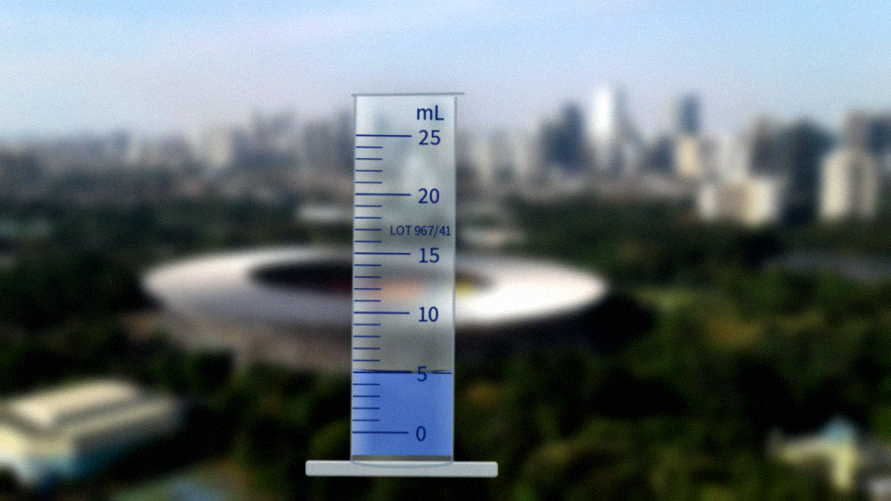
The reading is mL 5
